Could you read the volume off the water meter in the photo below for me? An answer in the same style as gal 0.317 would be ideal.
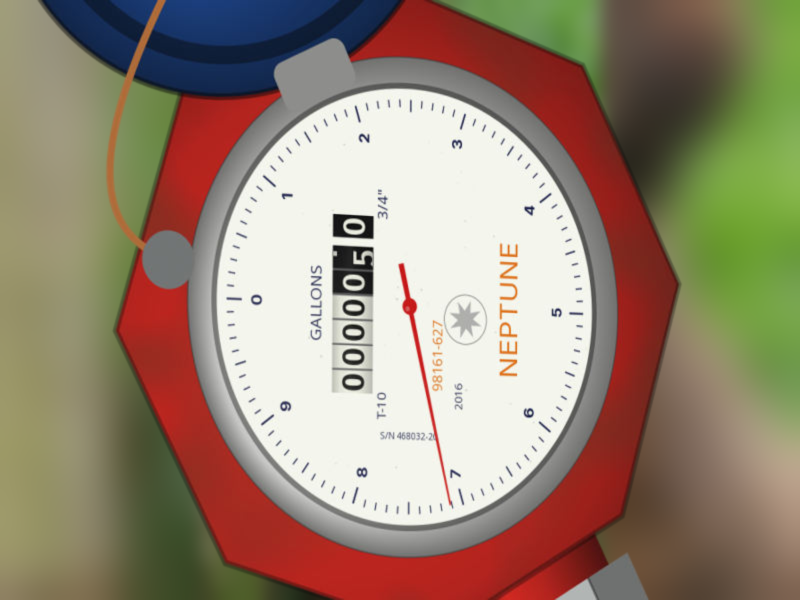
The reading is gal 47.1
